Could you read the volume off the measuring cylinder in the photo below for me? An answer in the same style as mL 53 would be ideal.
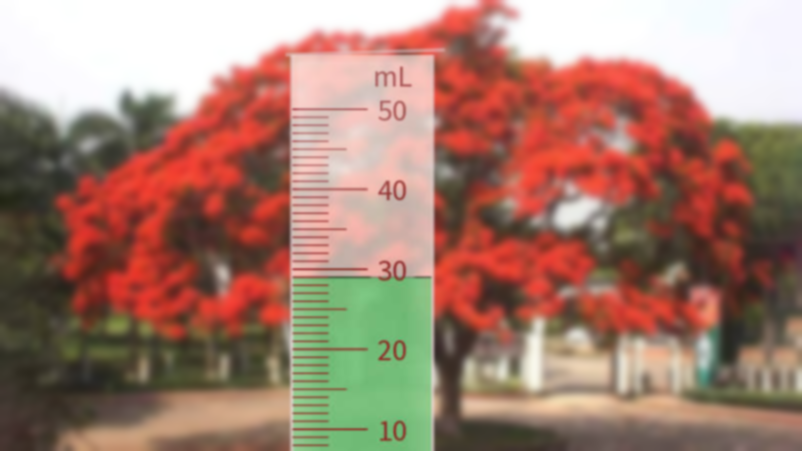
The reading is mL 29
